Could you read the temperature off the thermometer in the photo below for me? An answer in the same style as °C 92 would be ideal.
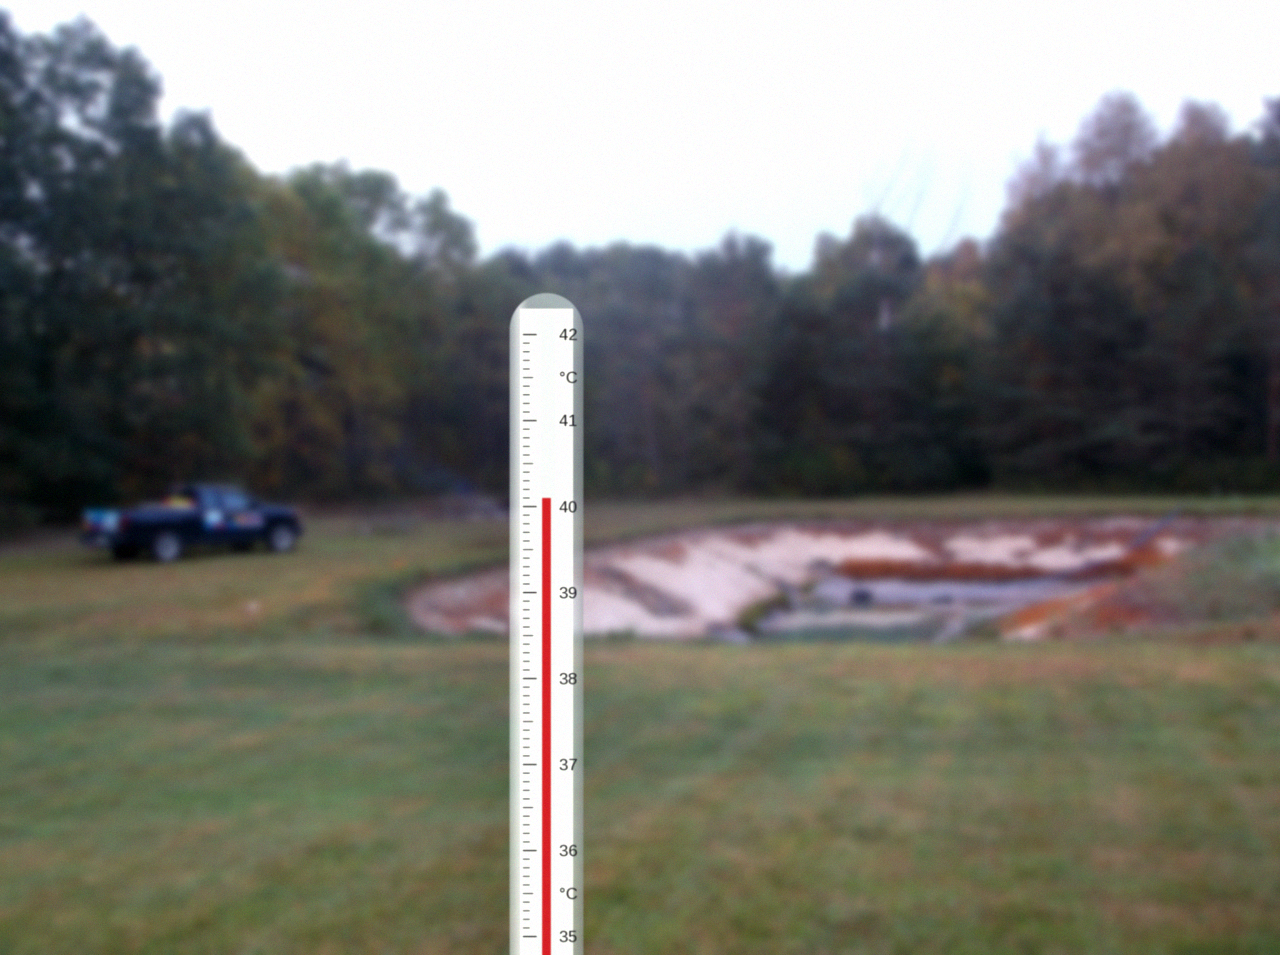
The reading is °C 40.1
